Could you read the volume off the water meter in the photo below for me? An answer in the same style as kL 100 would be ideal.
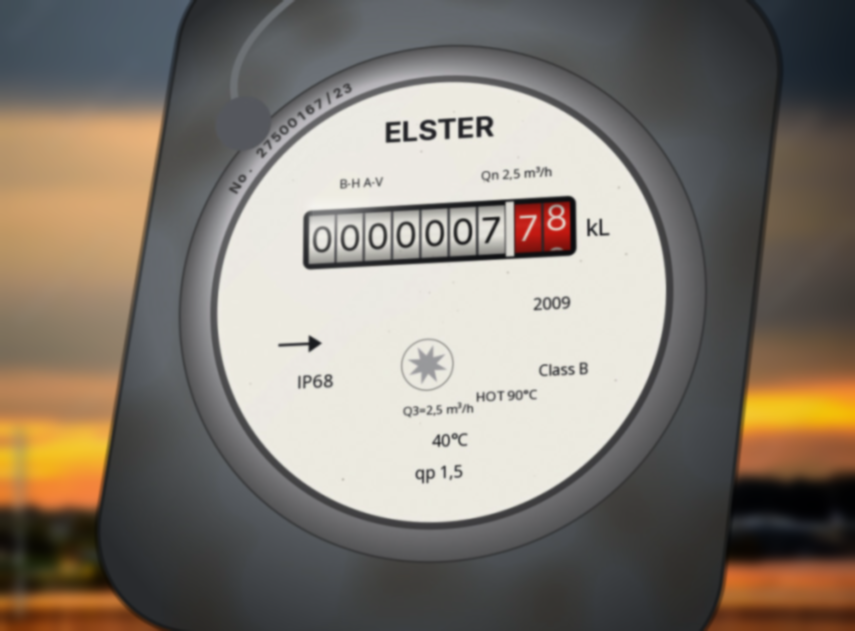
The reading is kL 7.78
